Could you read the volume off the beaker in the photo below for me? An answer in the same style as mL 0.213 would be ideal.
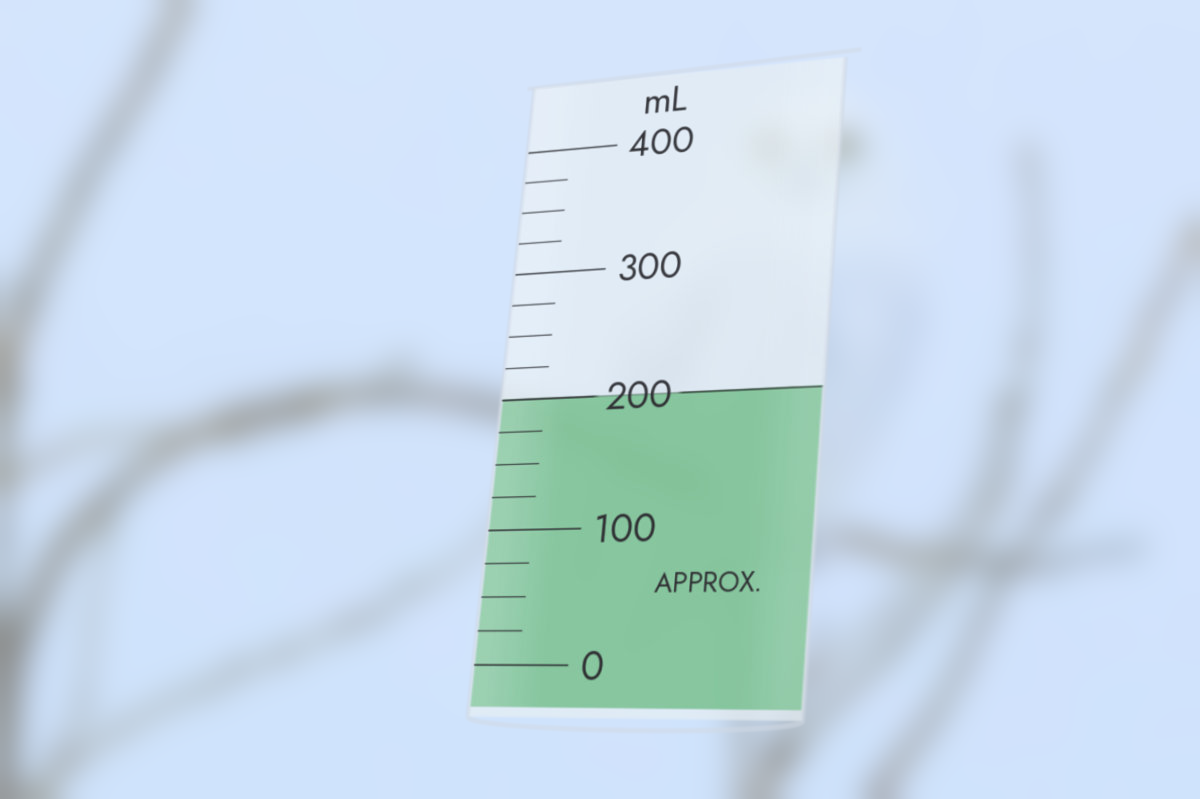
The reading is mL 200
